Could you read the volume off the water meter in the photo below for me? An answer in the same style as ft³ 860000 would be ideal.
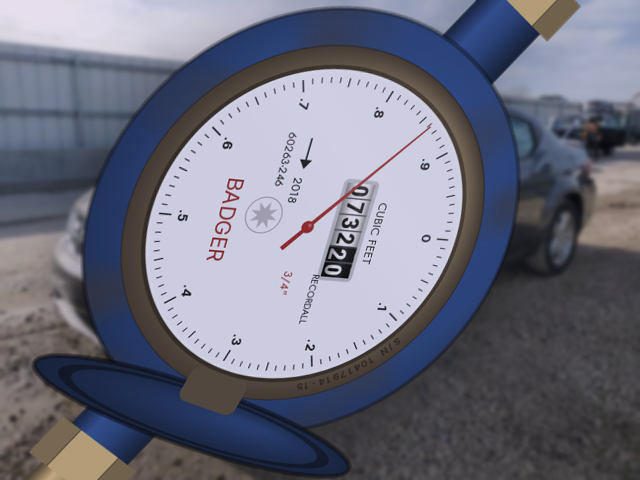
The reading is ft³ 73219.86
